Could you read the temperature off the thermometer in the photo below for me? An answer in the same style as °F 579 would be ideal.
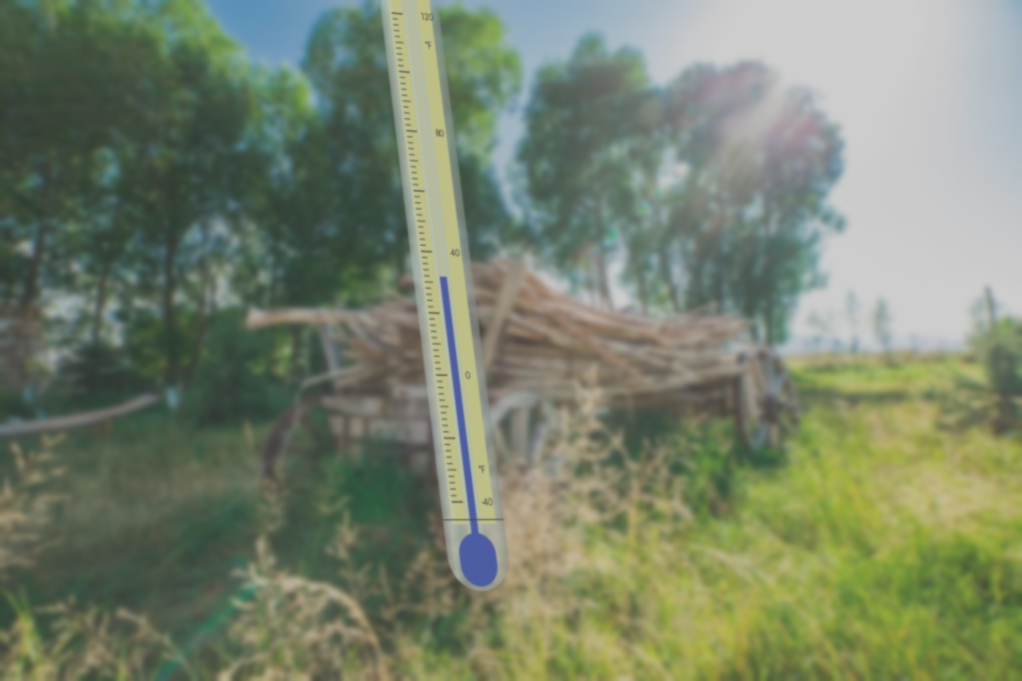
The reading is °F 32
